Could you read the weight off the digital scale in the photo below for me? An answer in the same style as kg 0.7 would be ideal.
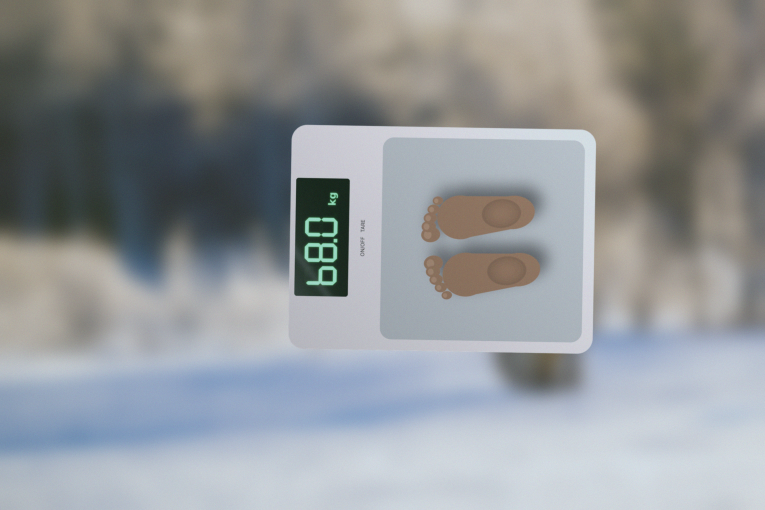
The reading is kg 68.0
